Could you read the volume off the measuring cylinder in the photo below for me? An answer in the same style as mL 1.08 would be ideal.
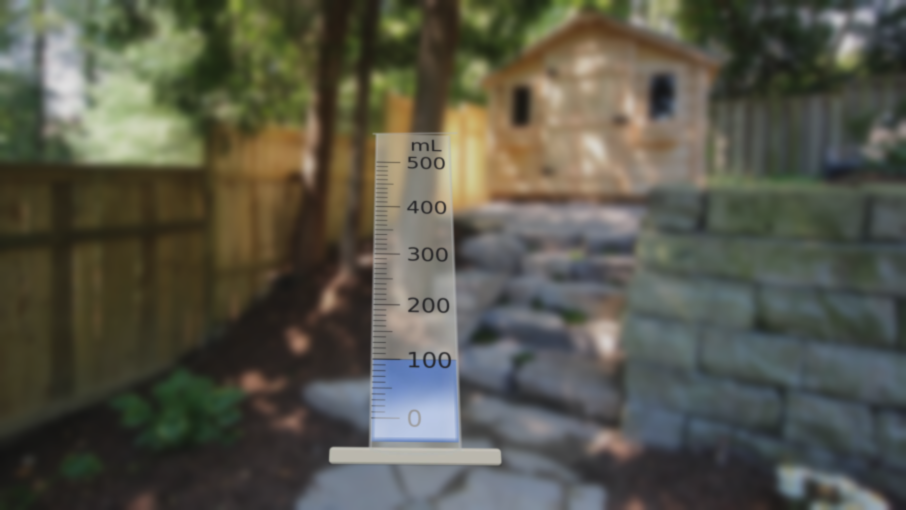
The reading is mL 100
